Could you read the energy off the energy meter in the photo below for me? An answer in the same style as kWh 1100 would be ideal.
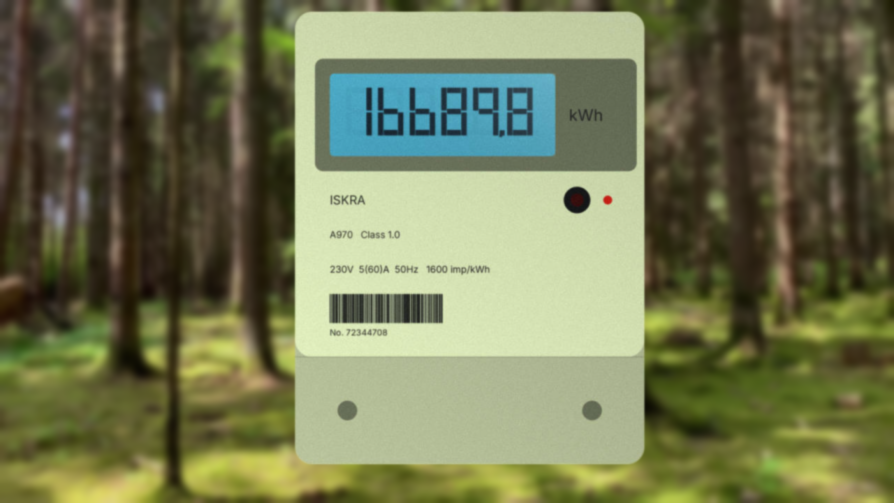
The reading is kWh 16689.8
